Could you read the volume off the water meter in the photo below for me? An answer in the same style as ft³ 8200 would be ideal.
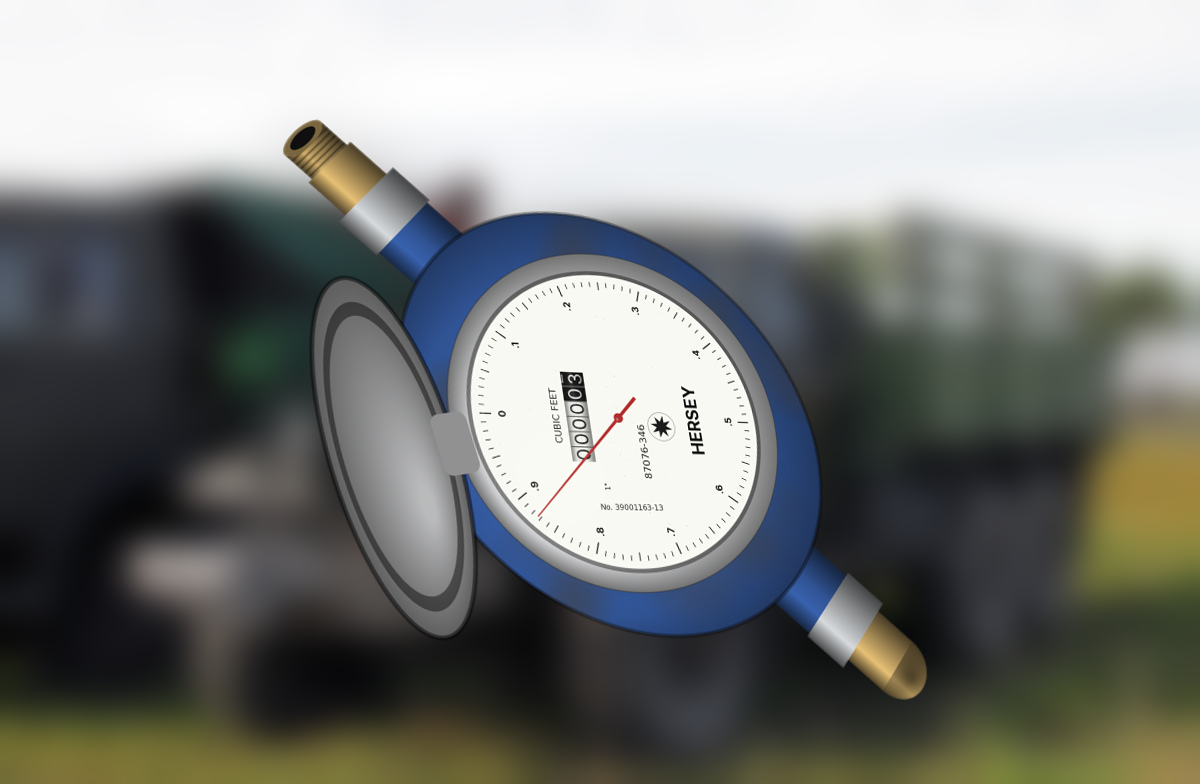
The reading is ft³ 2.87
